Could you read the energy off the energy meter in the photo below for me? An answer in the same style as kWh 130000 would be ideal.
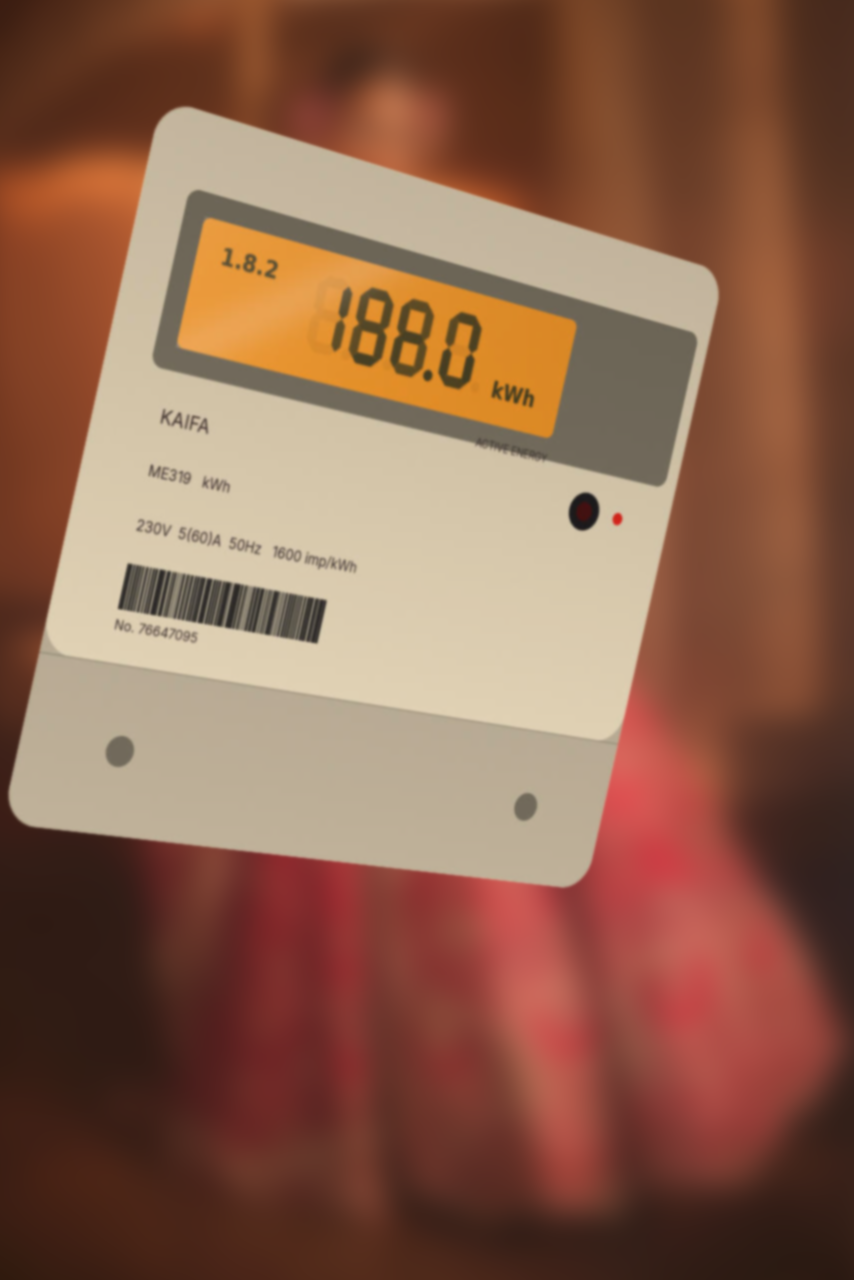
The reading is kWh 188.0
